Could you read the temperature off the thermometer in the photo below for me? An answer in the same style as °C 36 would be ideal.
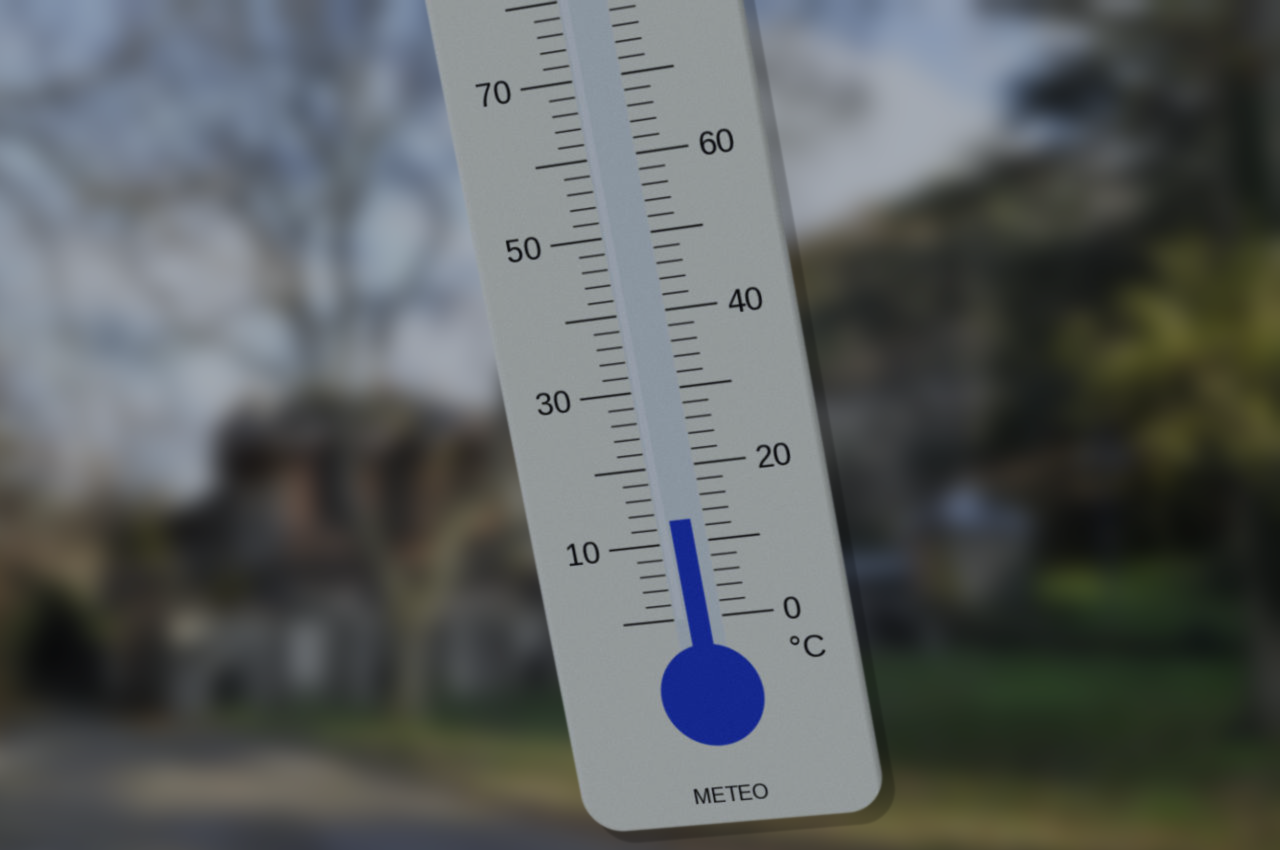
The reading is °C 13
